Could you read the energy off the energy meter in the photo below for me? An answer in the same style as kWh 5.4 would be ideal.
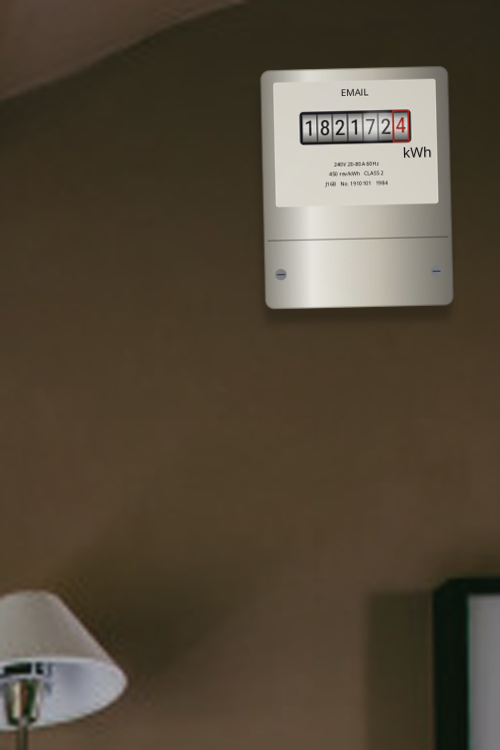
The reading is kWh 182172.4
